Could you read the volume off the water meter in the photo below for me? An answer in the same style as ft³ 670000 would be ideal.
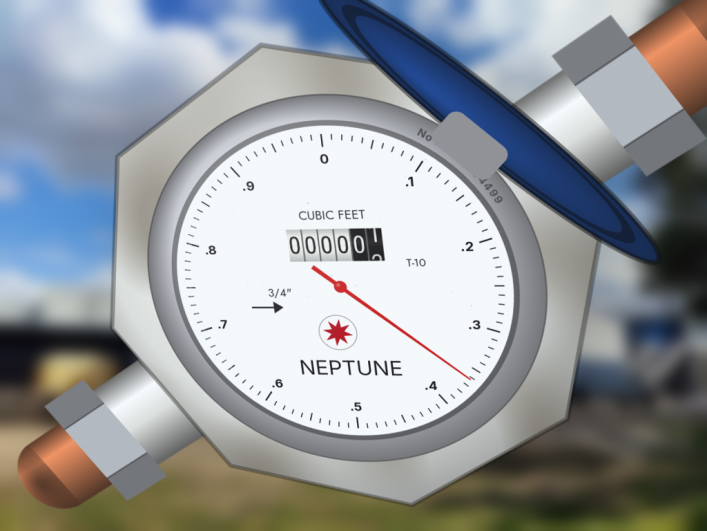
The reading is ft³ 1.36
